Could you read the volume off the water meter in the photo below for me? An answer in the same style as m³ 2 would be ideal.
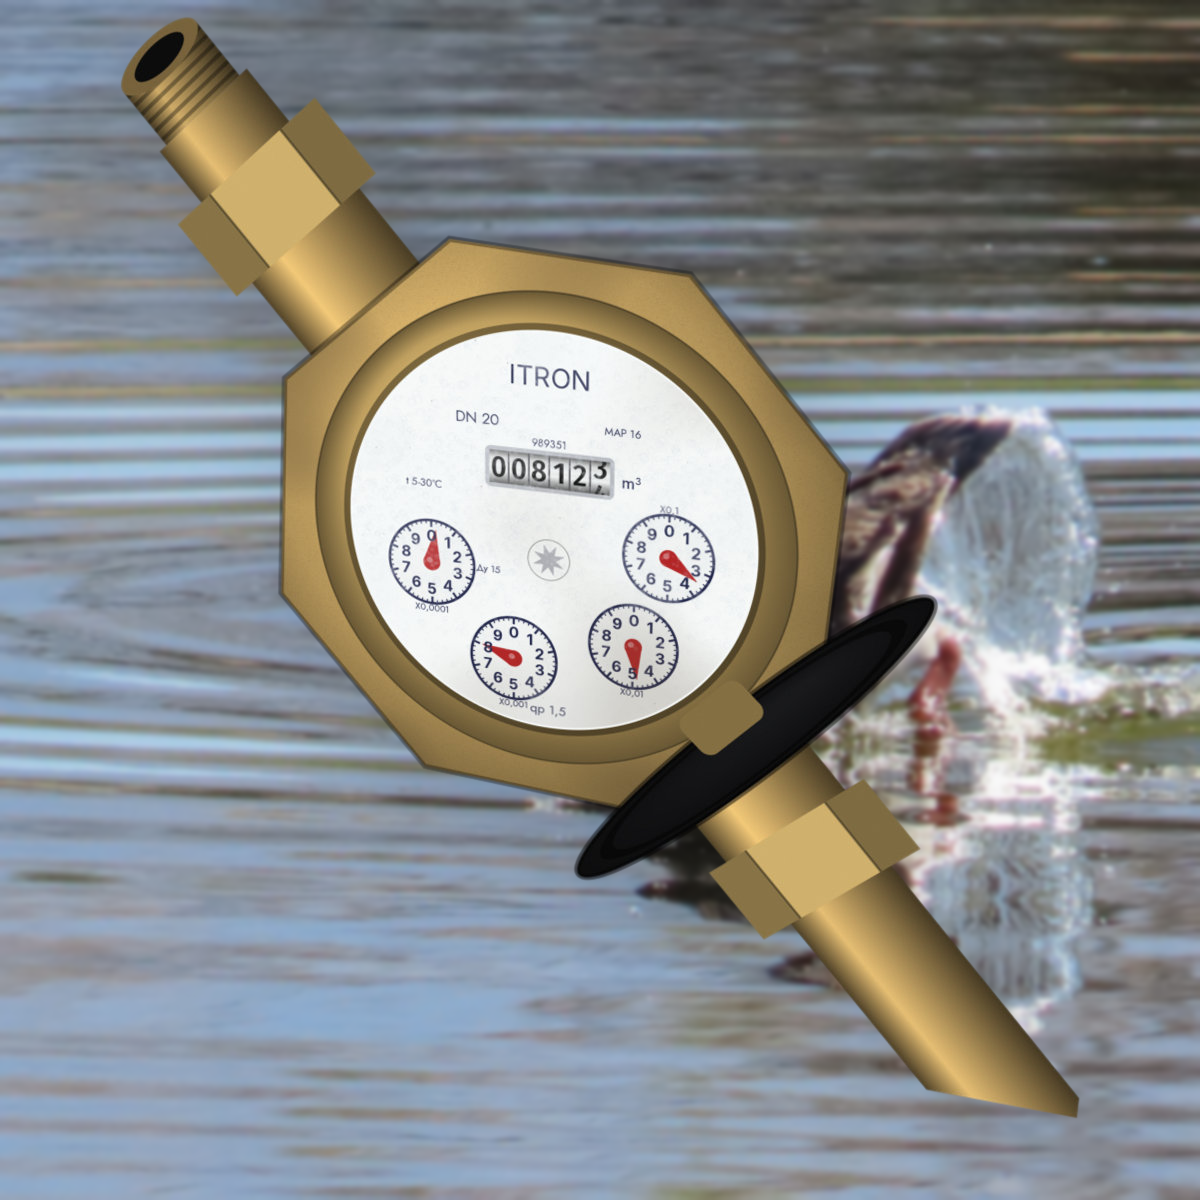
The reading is m³ 8123.3480
